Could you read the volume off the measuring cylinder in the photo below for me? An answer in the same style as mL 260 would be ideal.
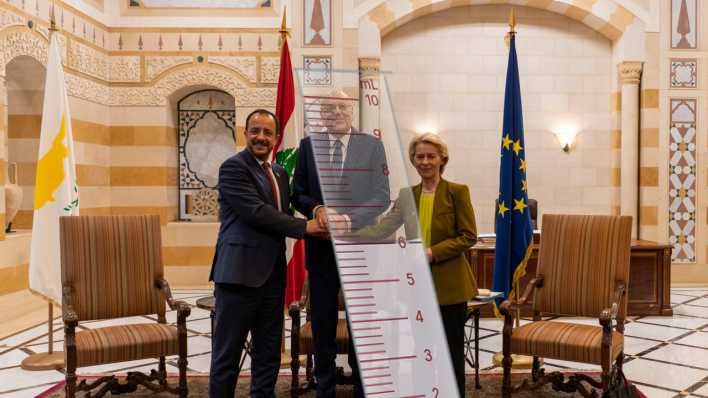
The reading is mL 6
